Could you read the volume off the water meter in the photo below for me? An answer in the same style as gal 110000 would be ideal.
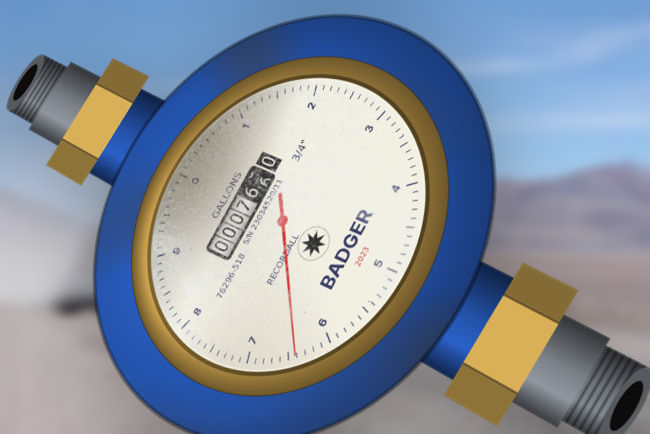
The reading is gal 7656.4
